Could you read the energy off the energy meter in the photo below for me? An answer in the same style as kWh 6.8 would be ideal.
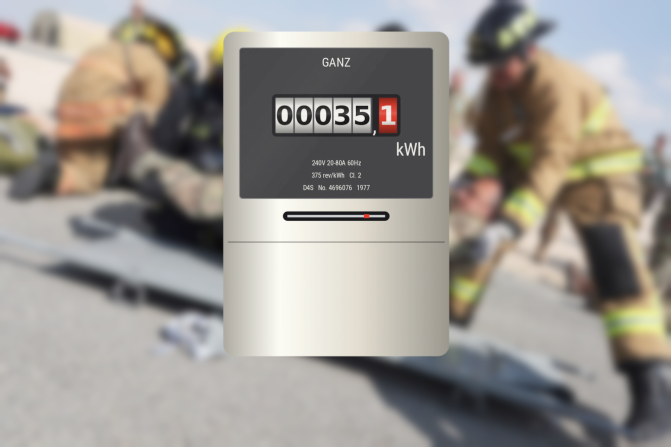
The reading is kWh 35.1
